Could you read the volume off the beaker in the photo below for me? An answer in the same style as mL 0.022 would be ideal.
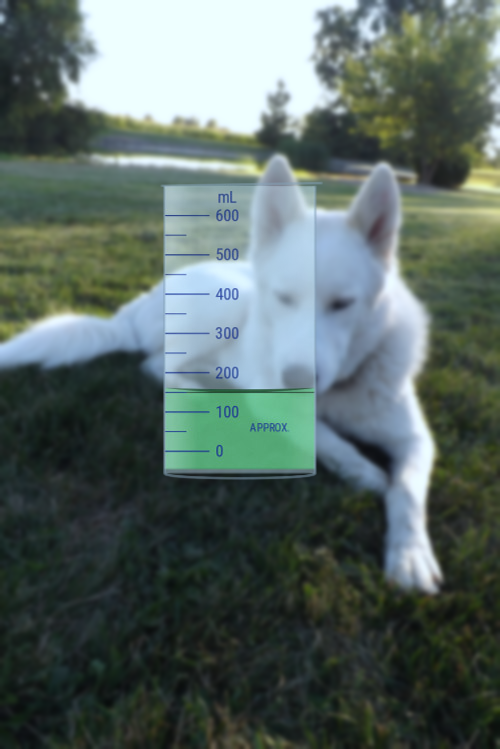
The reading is mL 150
